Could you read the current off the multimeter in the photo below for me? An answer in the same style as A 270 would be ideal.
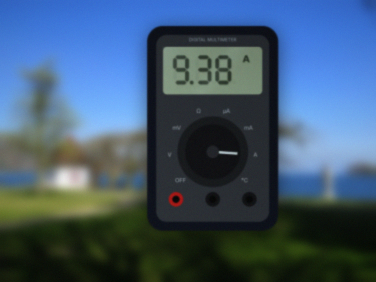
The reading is A 9.38
